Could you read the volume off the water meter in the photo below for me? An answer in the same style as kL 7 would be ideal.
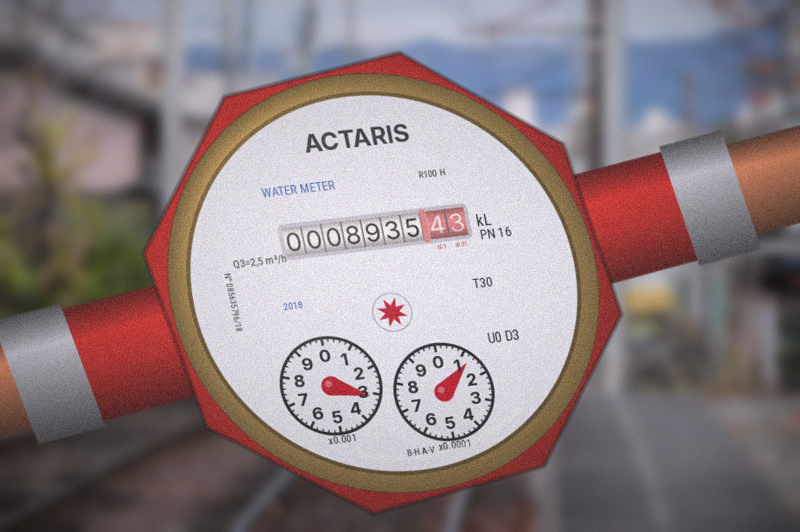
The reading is kL 8935.4331
